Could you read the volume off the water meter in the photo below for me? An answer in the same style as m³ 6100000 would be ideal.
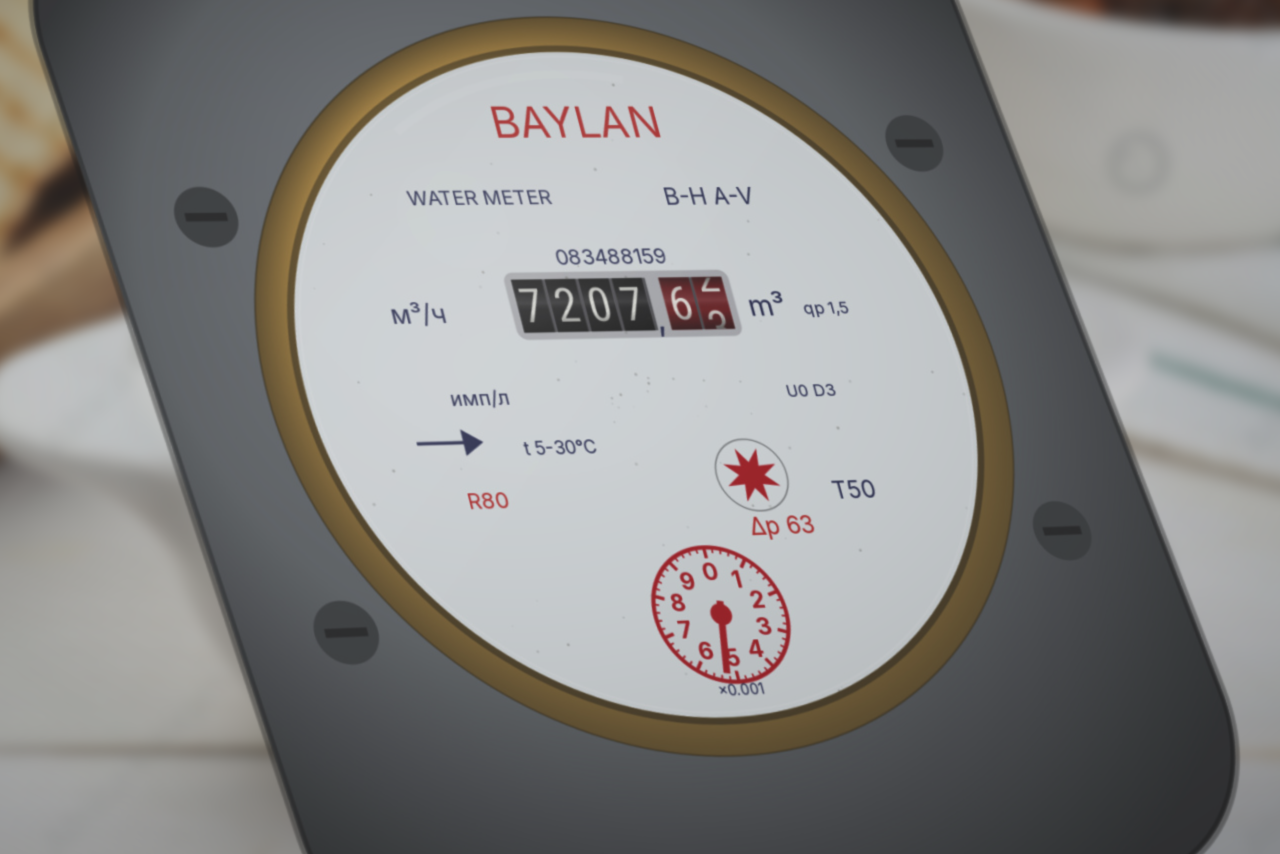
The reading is m³ 7207.625
